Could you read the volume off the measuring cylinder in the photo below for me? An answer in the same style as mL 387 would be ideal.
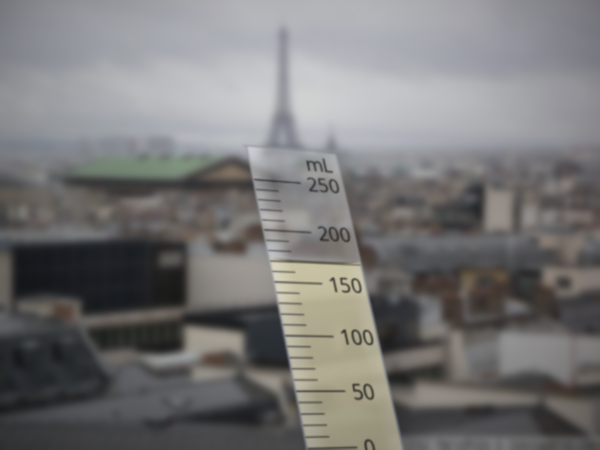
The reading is mL 170
